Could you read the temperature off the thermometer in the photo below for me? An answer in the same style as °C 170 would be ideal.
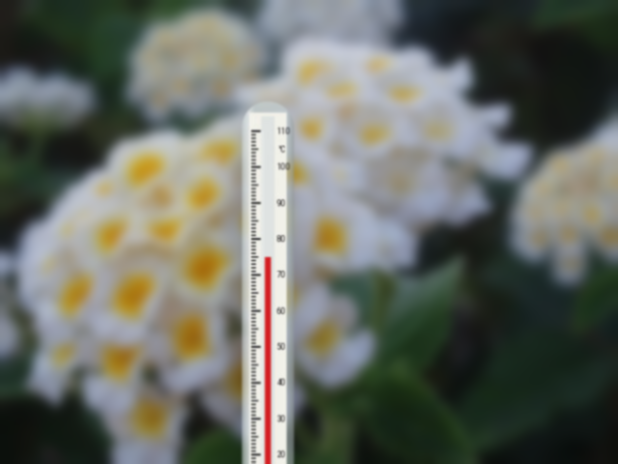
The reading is °C 75
